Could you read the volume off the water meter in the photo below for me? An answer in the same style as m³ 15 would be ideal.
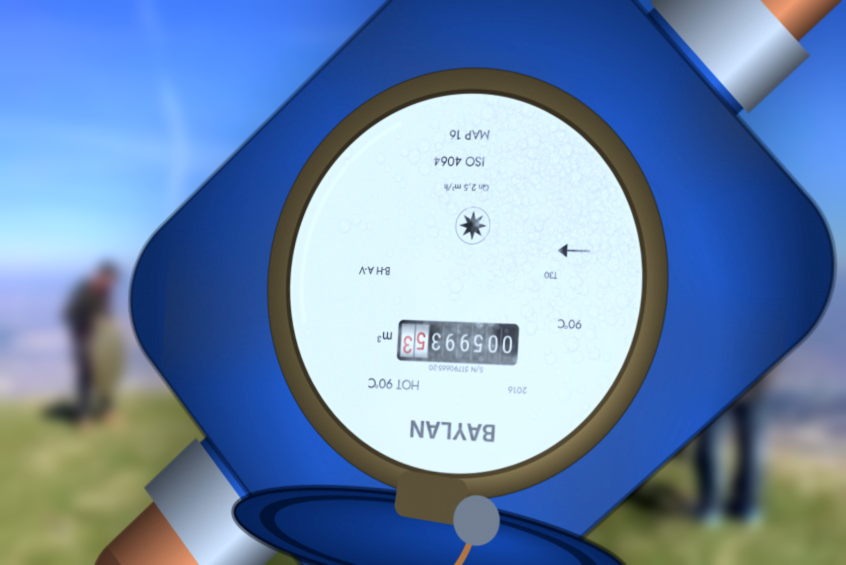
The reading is m³ 5993.53
